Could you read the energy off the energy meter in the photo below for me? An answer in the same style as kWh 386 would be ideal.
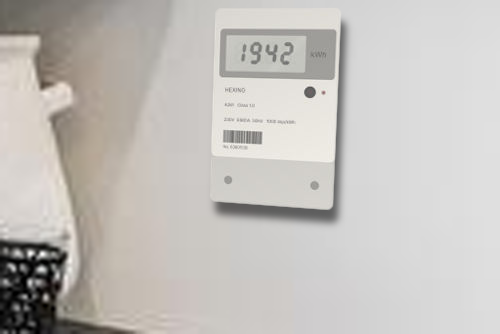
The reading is kWh 1942
